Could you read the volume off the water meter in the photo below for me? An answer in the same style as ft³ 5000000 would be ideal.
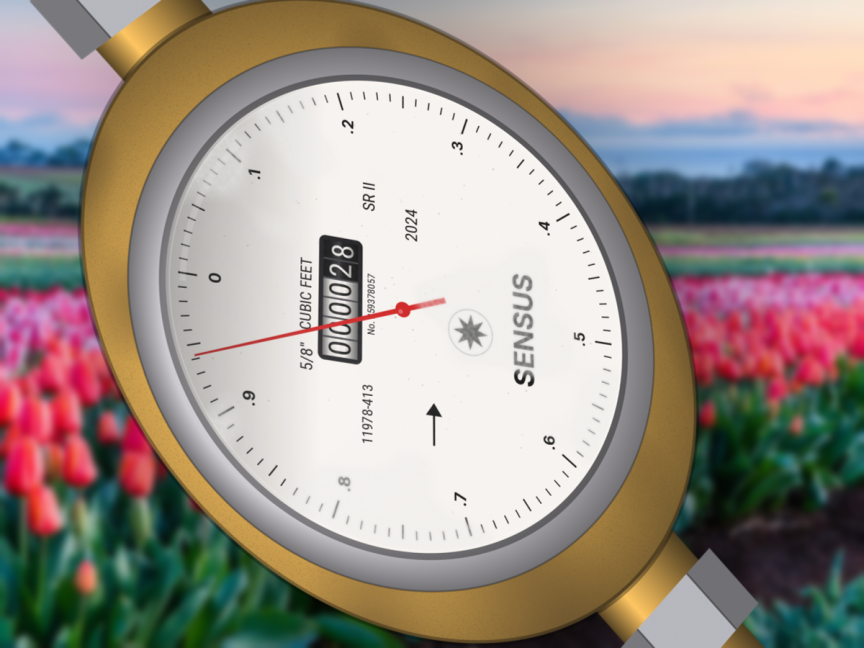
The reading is ft³ 27.94
